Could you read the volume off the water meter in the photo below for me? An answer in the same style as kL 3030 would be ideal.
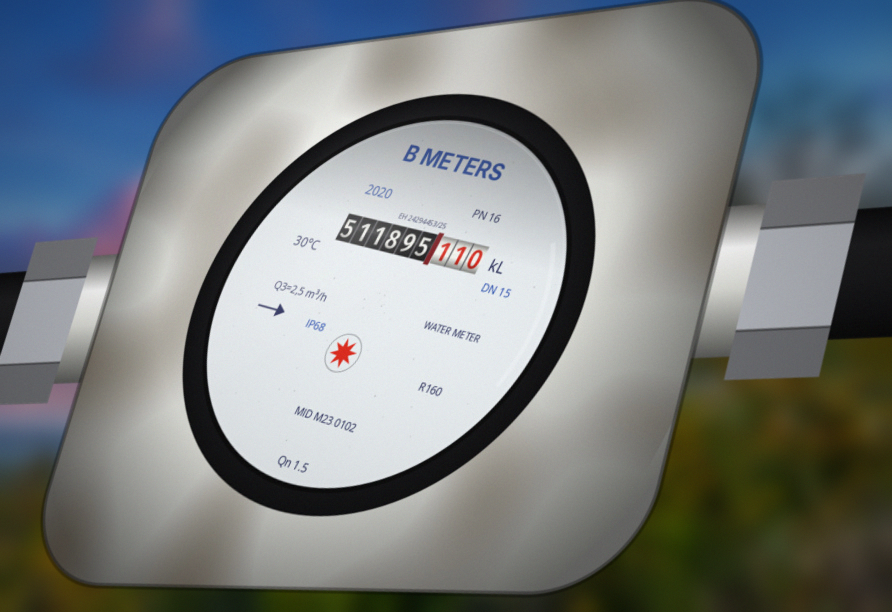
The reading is kL 511895.110
